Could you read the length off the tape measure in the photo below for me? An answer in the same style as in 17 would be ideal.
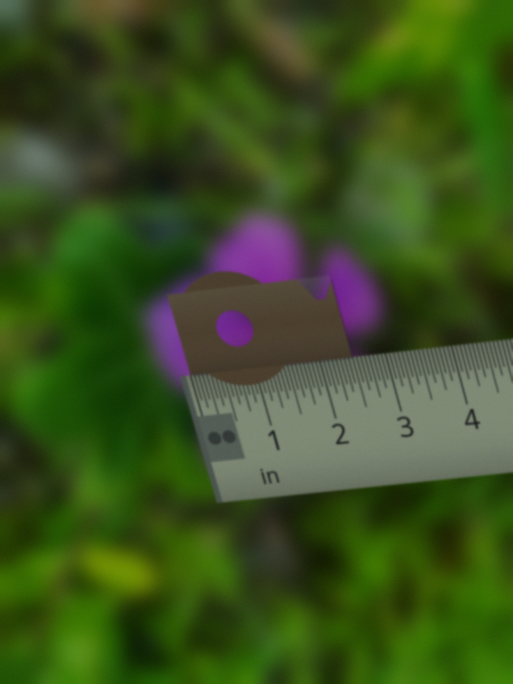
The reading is in 2.5
